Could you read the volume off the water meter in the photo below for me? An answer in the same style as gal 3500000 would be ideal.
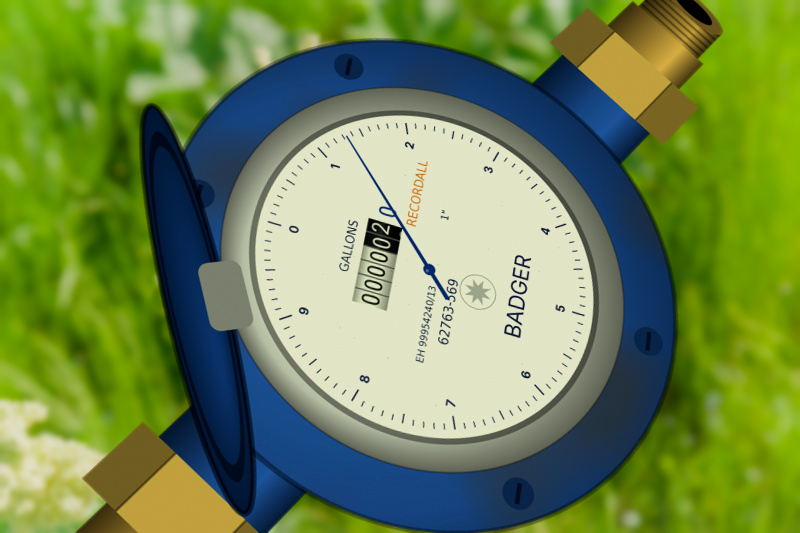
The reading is gal 21.3
